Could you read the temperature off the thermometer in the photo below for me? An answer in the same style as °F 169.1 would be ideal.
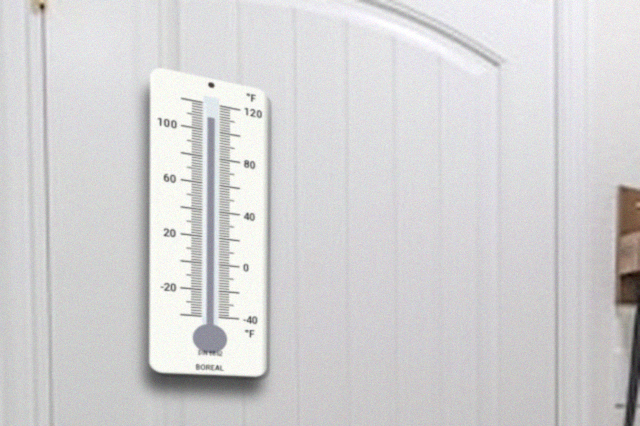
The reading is °F 110
